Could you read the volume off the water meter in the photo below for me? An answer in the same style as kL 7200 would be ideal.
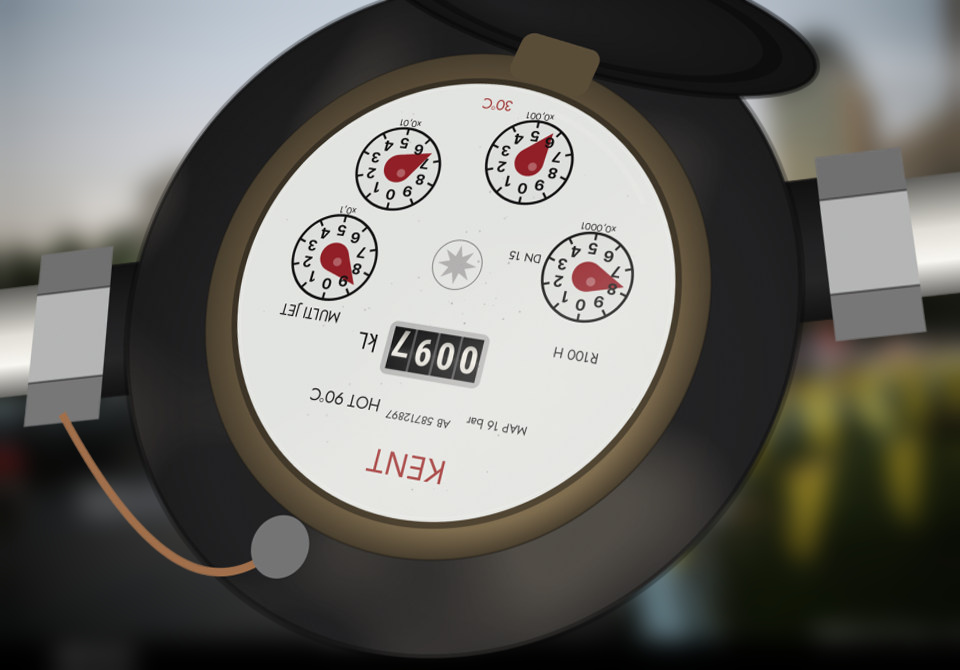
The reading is kL 96.8657
